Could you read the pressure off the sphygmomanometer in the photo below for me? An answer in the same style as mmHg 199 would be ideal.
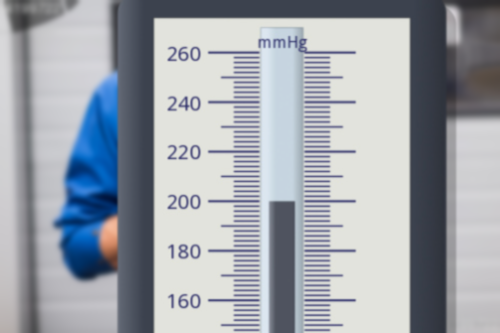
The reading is mmHg 200
